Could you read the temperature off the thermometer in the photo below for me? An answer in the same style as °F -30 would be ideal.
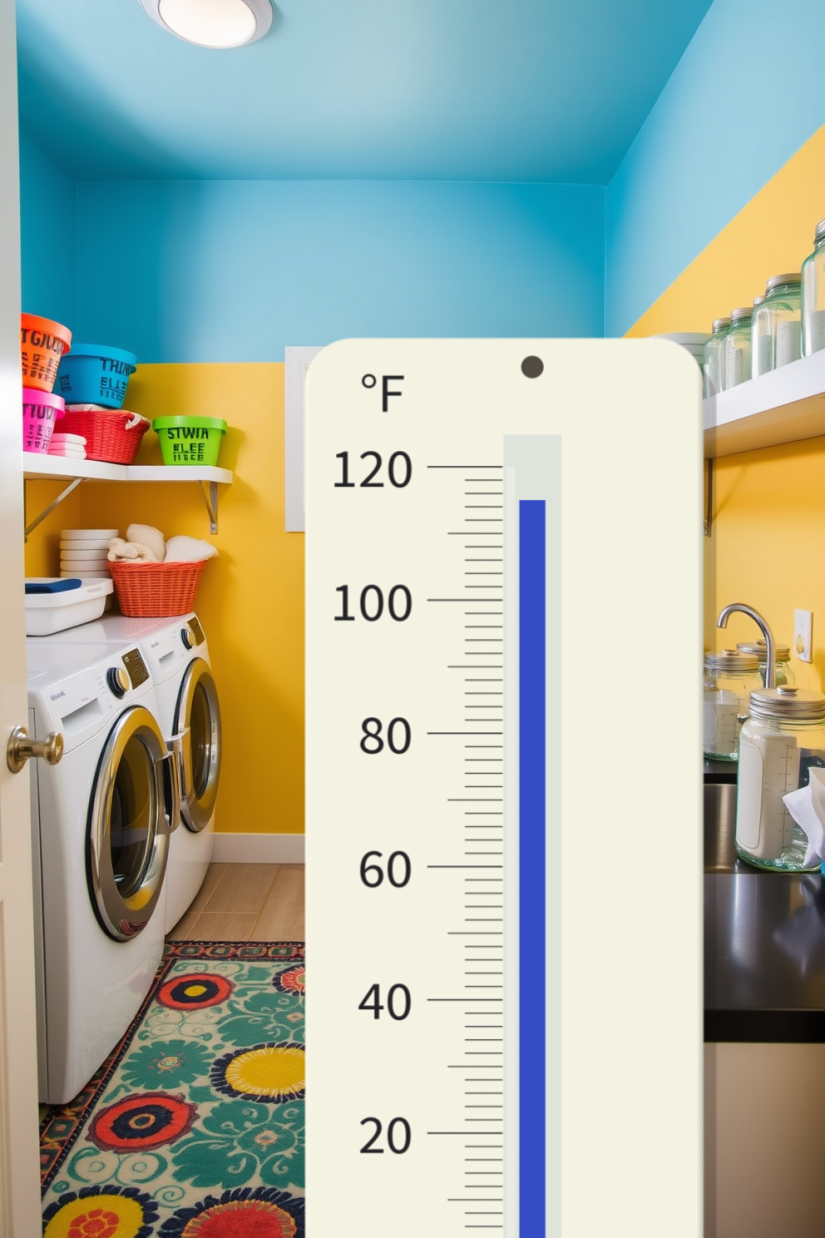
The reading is °F 115
